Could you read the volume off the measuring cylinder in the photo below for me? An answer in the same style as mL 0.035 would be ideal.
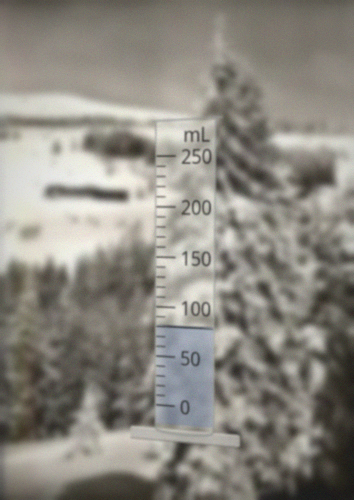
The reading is mL 80
